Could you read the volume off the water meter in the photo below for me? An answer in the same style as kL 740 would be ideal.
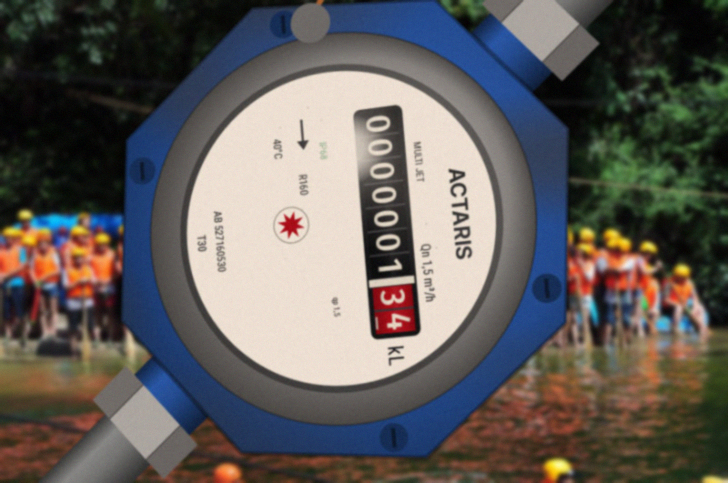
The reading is kL 1.34
